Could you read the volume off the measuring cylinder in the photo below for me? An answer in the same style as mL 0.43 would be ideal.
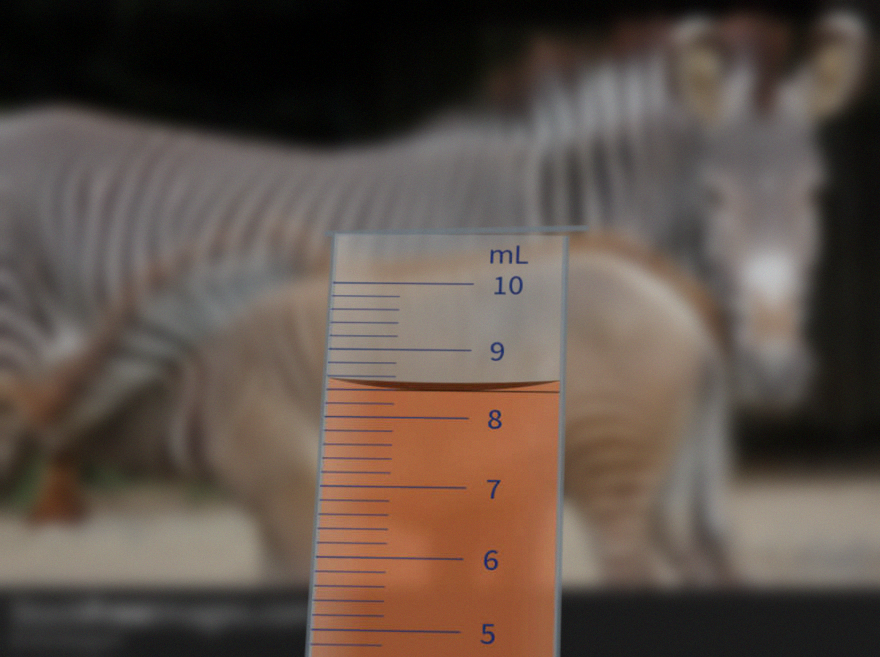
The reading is mL 8.4
